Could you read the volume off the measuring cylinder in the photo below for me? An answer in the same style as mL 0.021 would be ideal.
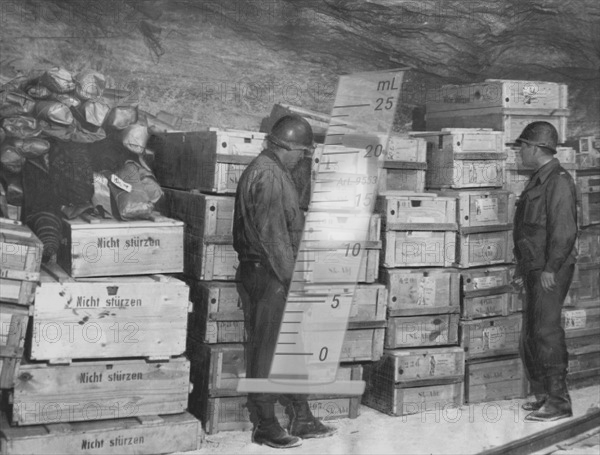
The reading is mL 5.5
